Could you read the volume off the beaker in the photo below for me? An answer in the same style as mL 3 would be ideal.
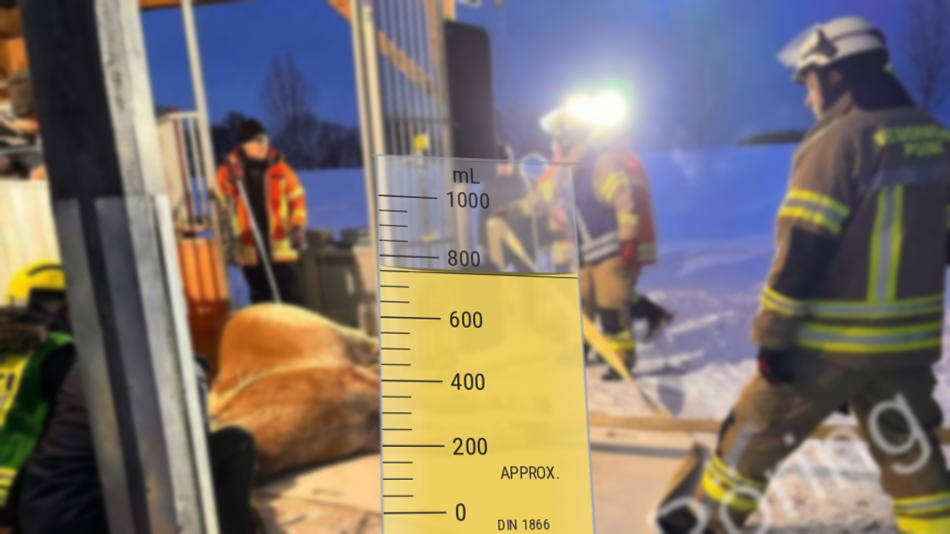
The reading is mL 750
